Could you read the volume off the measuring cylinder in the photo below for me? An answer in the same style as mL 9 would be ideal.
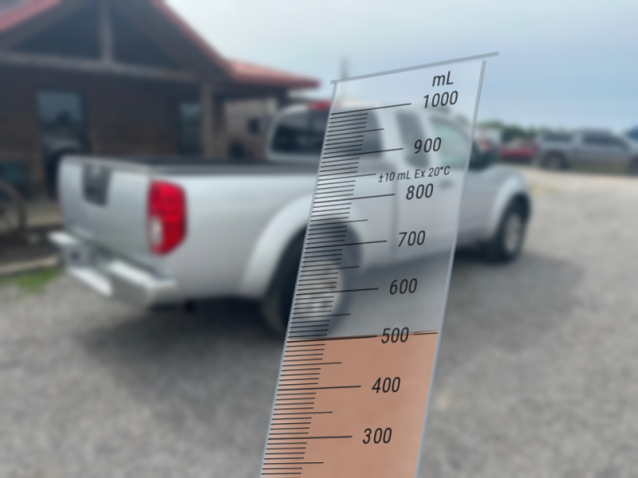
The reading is mL 500
